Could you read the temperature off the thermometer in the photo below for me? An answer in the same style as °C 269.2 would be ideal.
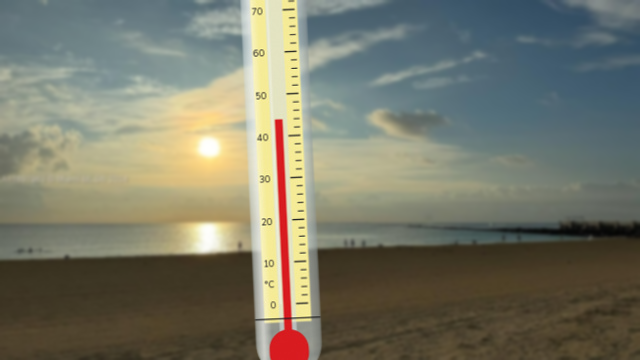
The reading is °C 44
